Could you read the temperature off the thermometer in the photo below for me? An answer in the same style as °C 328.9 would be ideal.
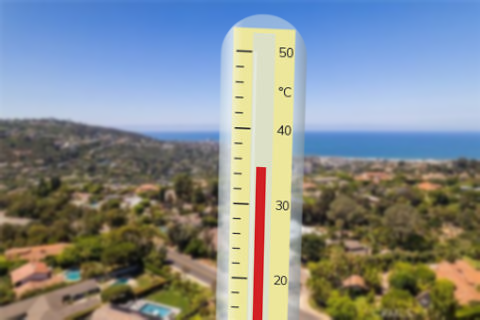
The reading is °C 35
